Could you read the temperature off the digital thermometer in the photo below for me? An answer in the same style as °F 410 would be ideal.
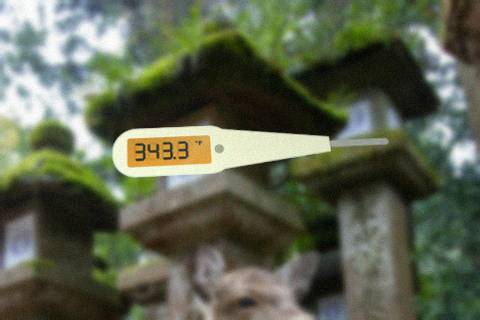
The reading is °F 343.3
